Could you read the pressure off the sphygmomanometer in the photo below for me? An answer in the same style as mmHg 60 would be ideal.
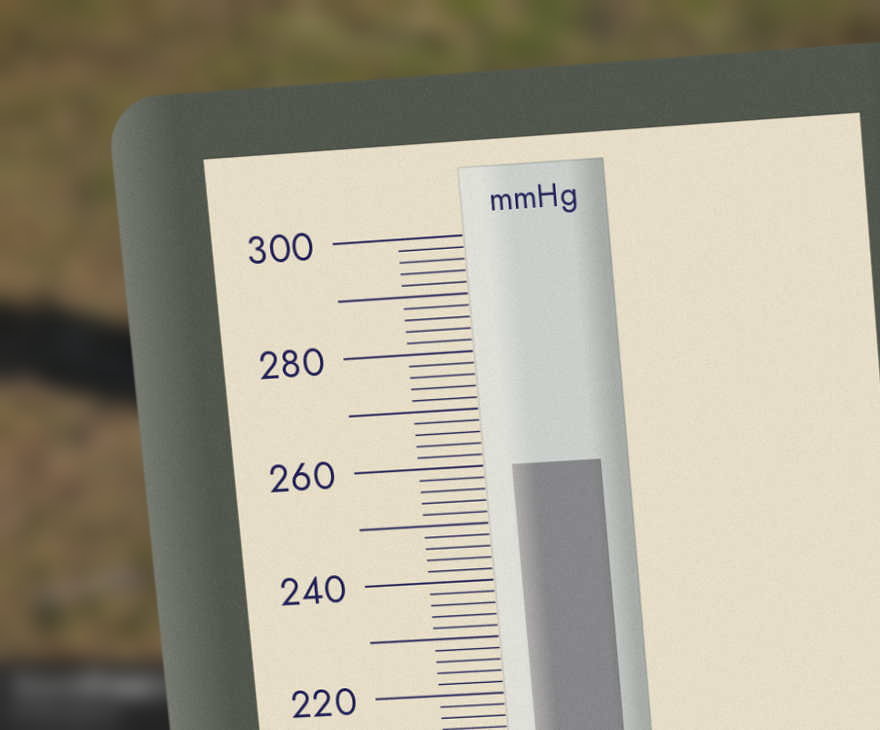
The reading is mmHg 260
